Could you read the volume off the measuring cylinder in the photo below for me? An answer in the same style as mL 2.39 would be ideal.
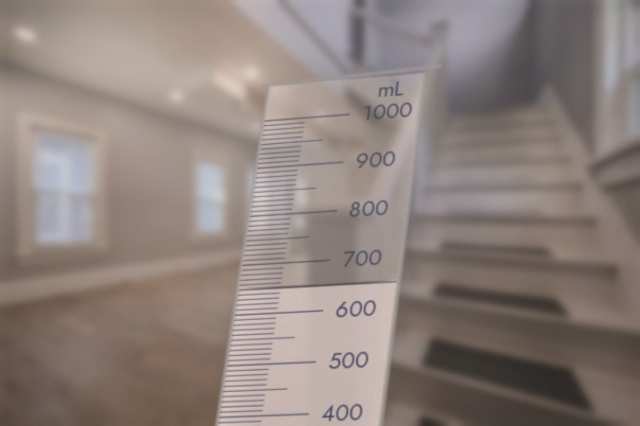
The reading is mL 650
